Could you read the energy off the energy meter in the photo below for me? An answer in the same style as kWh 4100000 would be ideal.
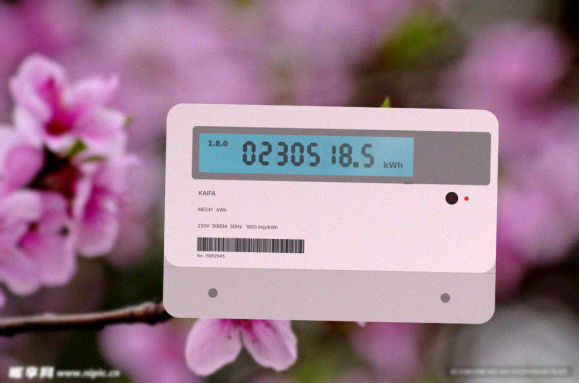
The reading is kWh 230518.5
